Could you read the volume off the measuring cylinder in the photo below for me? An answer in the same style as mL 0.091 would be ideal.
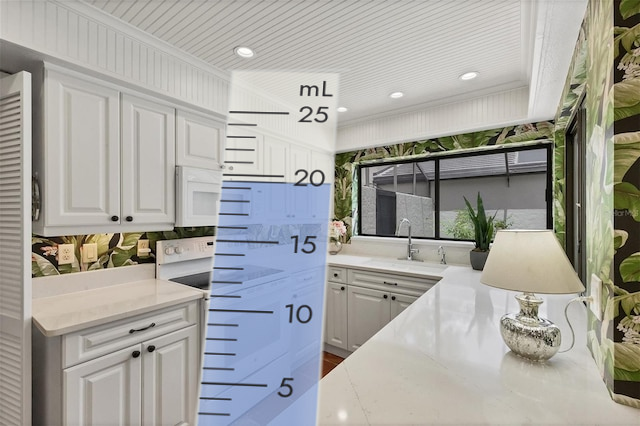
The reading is mL 19.5
